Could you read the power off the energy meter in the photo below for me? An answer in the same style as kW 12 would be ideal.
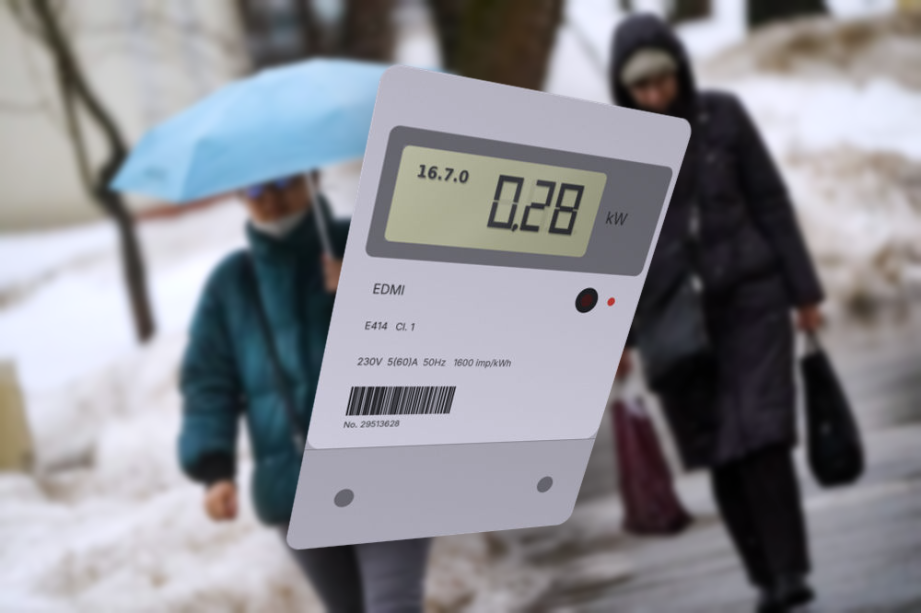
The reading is kW 0.28
